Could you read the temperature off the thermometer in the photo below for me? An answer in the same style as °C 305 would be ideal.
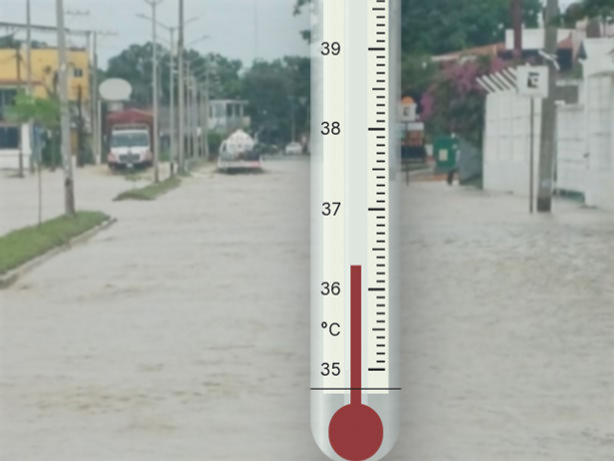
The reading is °C 36.3
